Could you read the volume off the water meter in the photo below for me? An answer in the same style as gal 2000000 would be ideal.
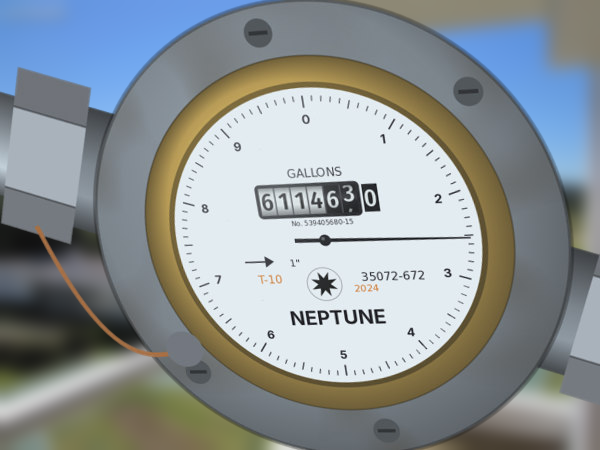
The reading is gal 6114632.5
